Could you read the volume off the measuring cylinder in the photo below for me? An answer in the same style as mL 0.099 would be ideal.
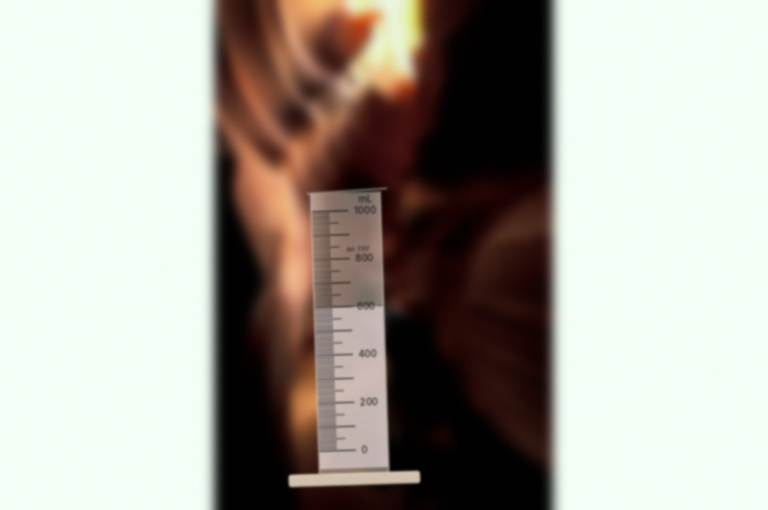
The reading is mL 600
